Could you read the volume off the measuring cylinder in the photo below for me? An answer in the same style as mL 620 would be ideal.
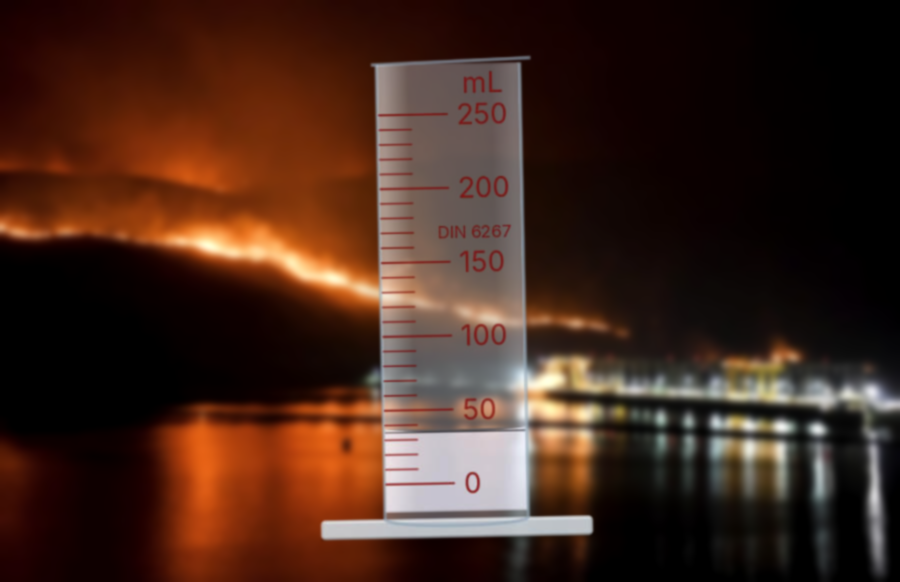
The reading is mL 35
